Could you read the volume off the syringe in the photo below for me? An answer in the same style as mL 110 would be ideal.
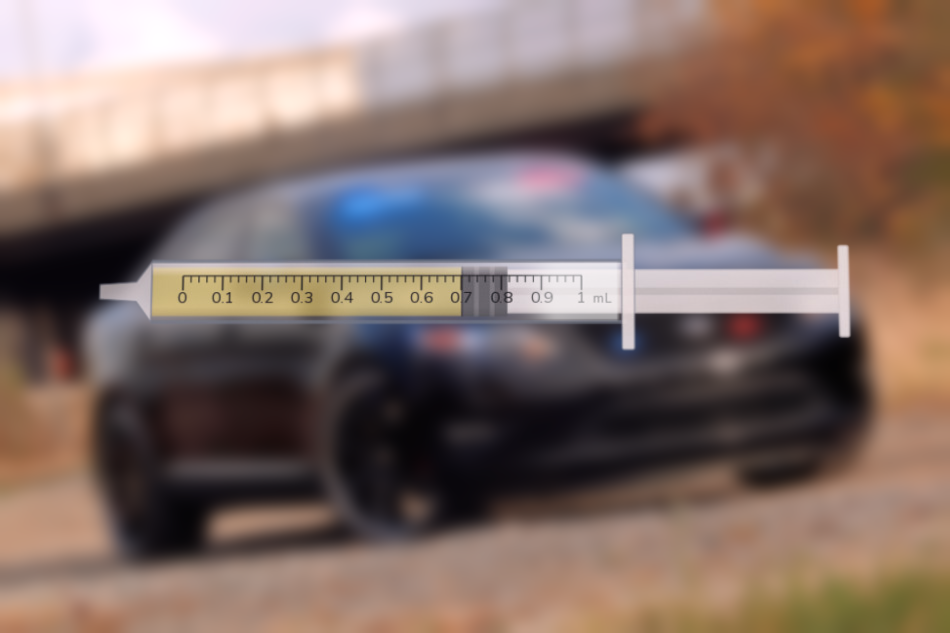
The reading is mL 0.7
